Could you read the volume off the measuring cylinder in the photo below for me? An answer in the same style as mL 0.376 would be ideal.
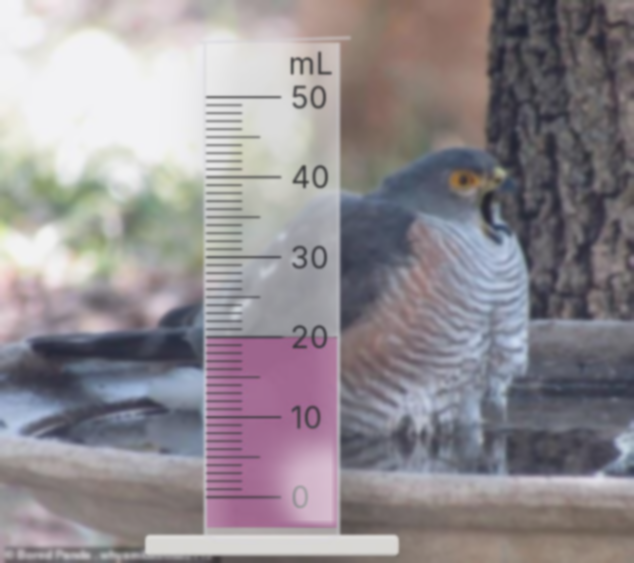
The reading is mL 20
